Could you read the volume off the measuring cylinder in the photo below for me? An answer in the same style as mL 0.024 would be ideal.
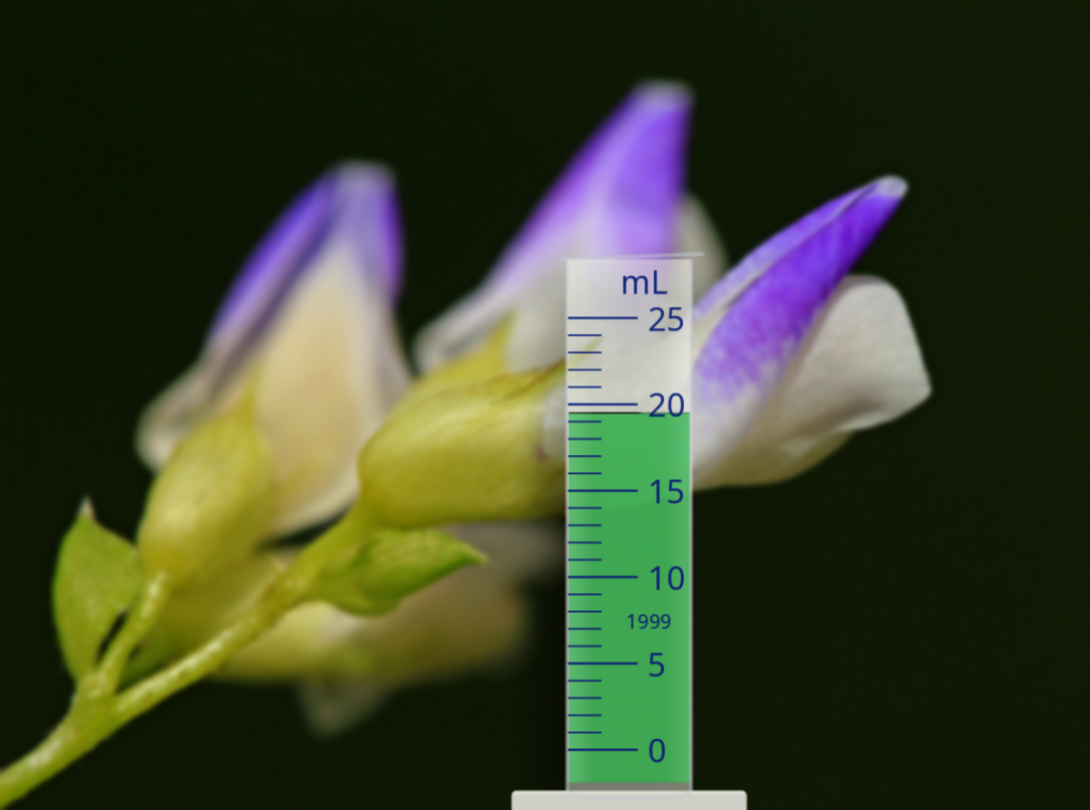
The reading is mL 19.5
